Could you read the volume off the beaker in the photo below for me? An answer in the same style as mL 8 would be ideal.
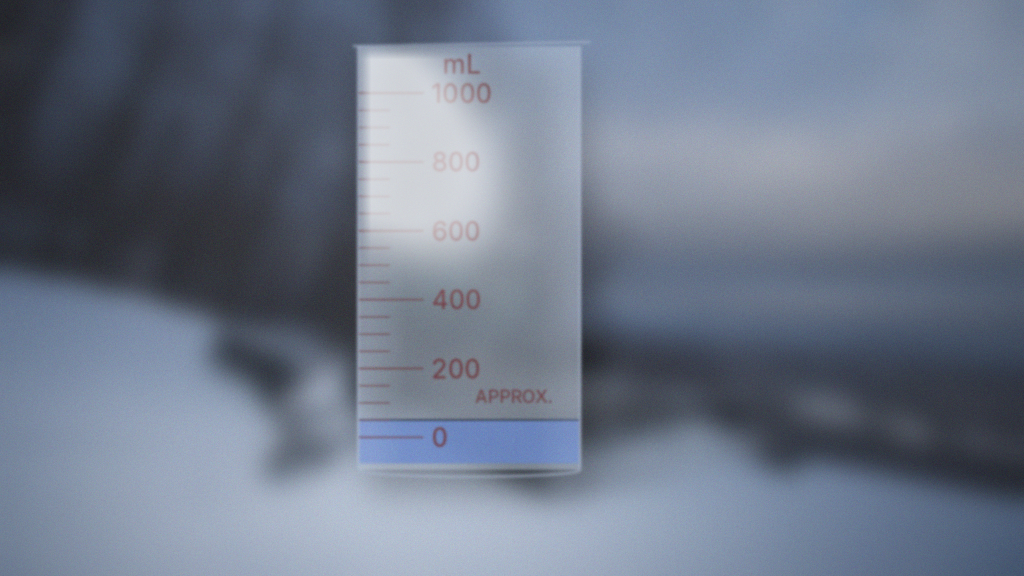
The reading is mL 50
